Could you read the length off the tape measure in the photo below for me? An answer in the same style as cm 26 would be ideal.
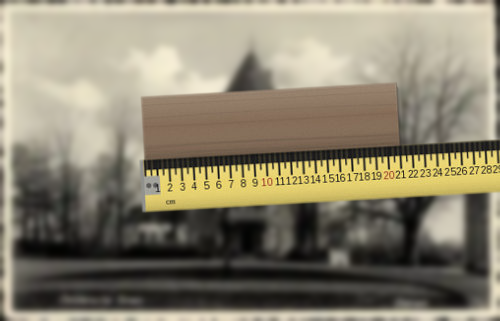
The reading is cm 21
